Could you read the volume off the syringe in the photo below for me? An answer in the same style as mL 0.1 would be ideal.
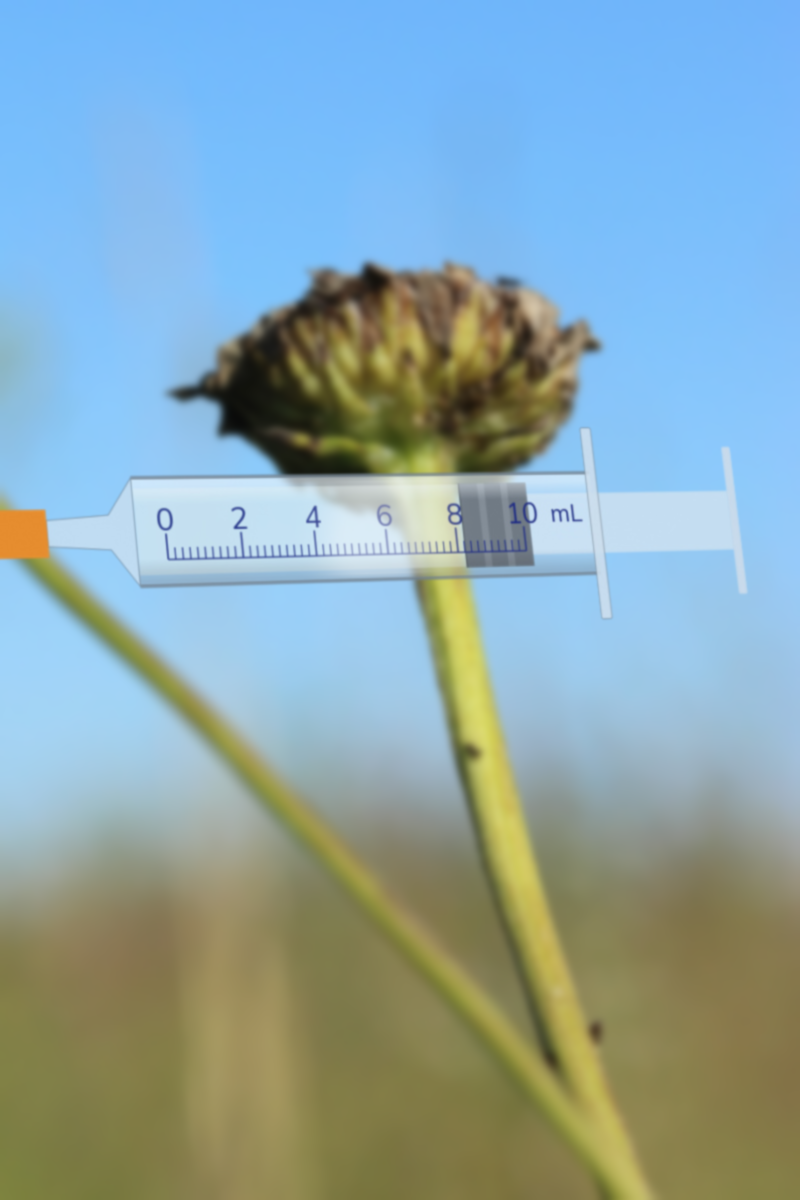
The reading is mL 8.2
